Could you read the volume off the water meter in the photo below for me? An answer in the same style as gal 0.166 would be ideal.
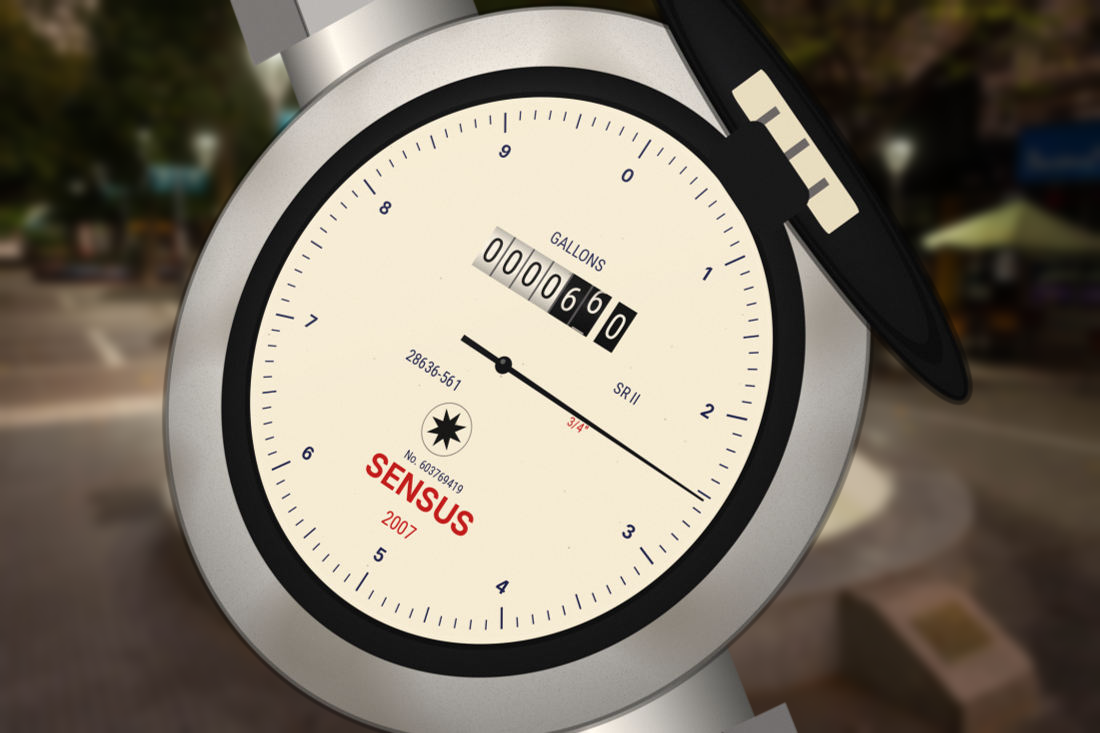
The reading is gal 662.5
